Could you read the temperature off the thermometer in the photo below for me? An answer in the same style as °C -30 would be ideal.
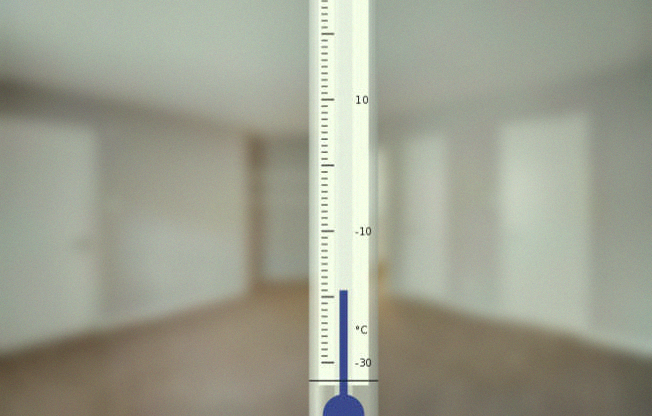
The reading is °C -19
